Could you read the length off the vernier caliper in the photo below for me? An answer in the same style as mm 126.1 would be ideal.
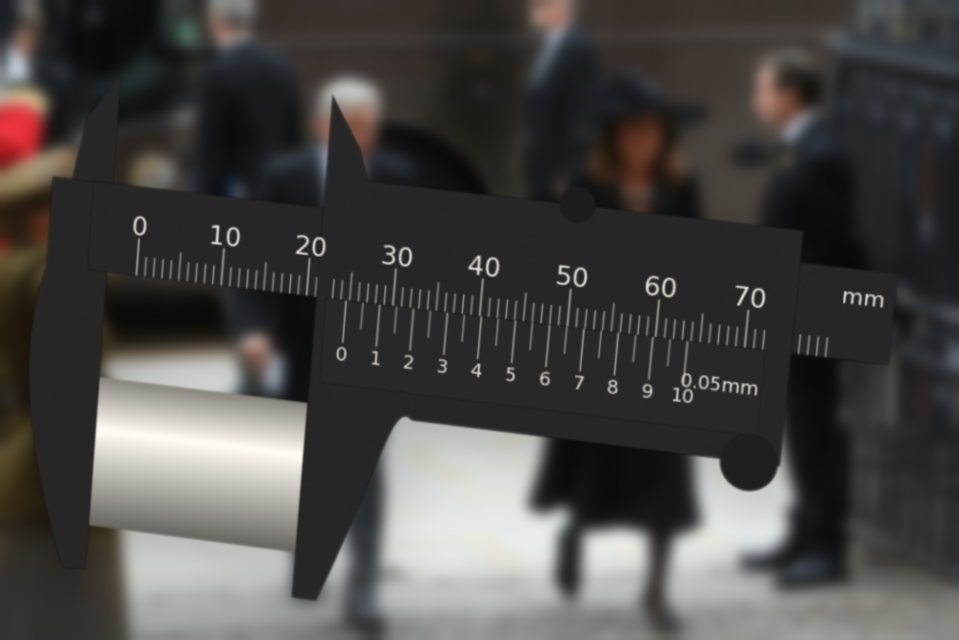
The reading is mm 24.6
